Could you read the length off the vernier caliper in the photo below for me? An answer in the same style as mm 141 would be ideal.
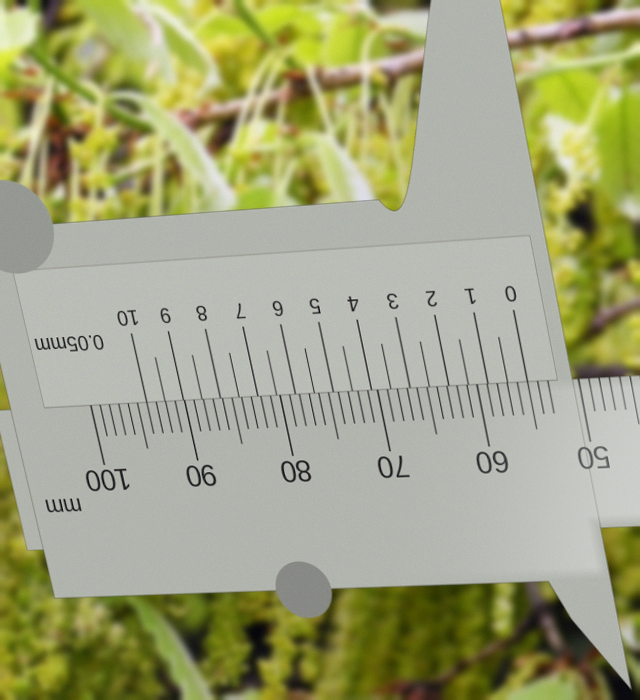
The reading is mm 55.0
